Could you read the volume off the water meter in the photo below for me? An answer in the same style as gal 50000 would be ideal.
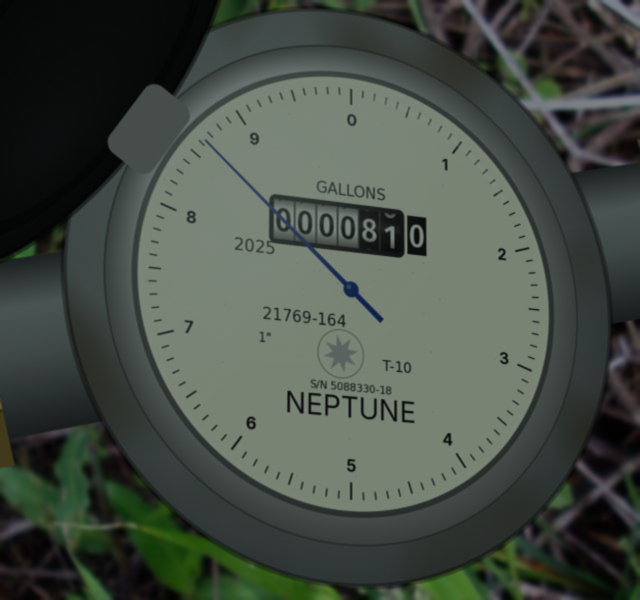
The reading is gal 808.6
